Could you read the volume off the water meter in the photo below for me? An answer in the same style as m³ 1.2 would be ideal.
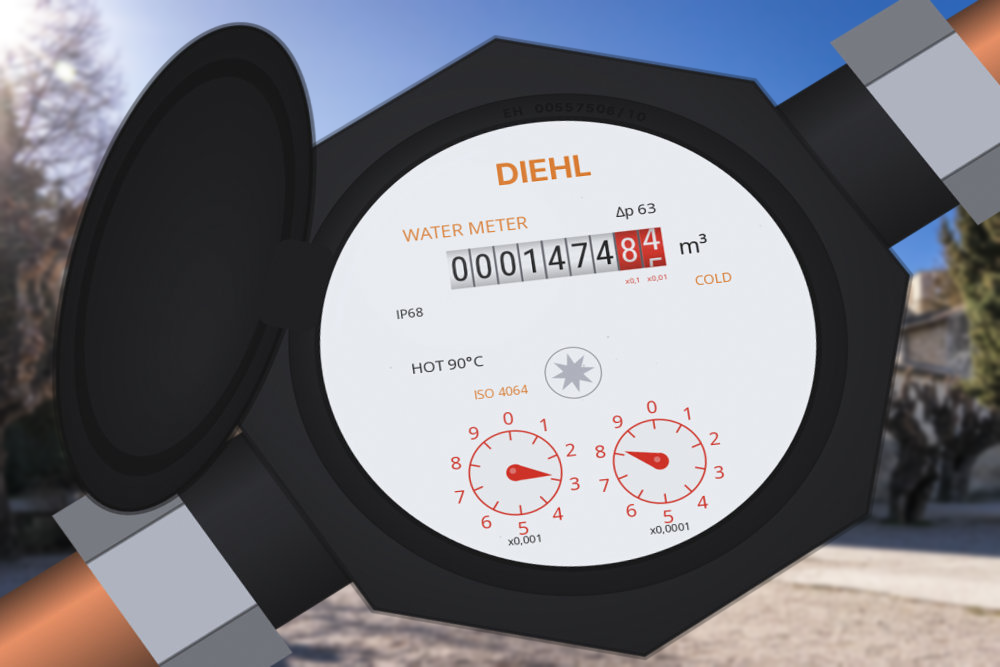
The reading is m³ 1474.8428
